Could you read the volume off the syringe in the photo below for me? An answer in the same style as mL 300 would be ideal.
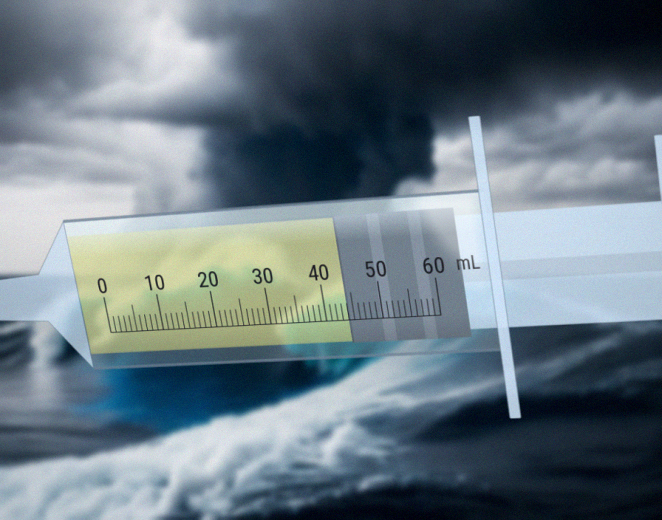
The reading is mL 44
